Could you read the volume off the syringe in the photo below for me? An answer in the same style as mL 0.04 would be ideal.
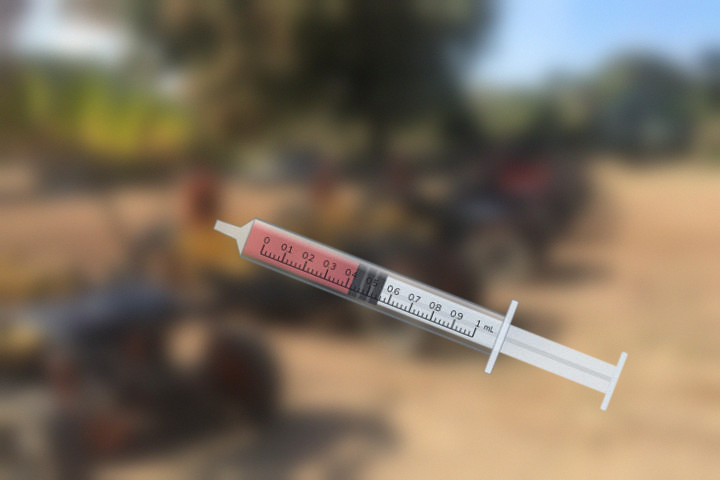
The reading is mL 0.42
